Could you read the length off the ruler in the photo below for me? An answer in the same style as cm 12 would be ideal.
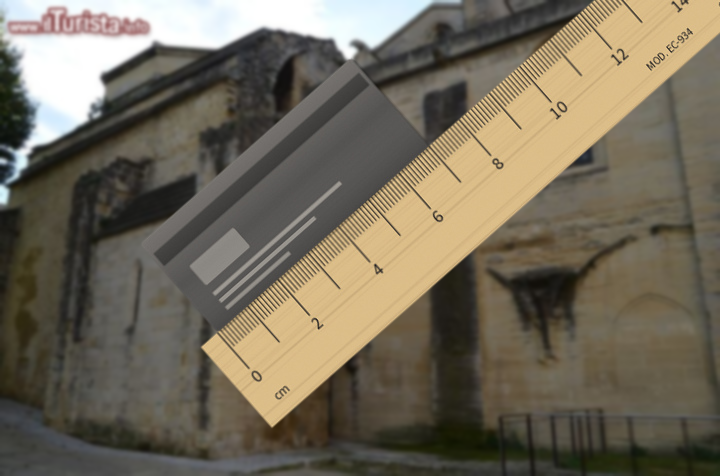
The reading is cm 7
